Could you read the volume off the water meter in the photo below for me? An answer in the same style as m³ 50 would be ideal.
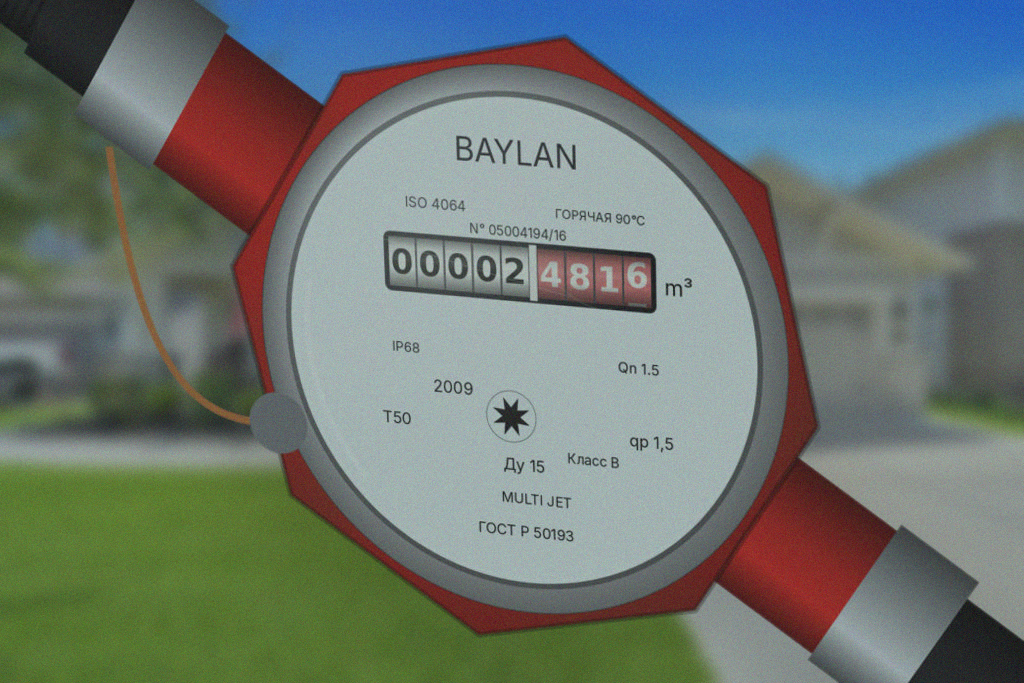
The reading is m³ 2.4816
